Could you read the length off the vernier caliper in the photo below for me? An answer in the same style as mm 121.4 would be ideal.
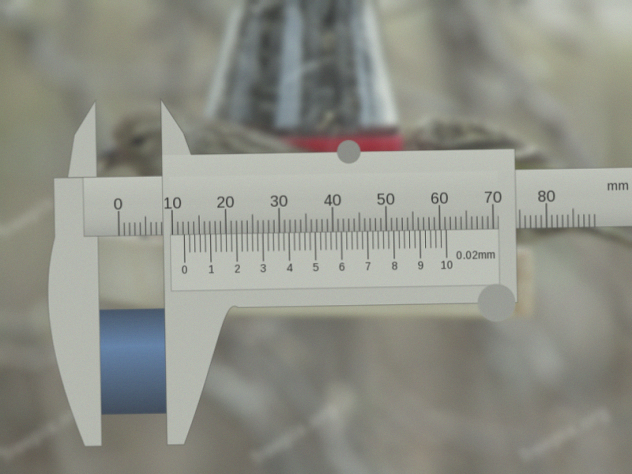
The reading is mm 12.2
